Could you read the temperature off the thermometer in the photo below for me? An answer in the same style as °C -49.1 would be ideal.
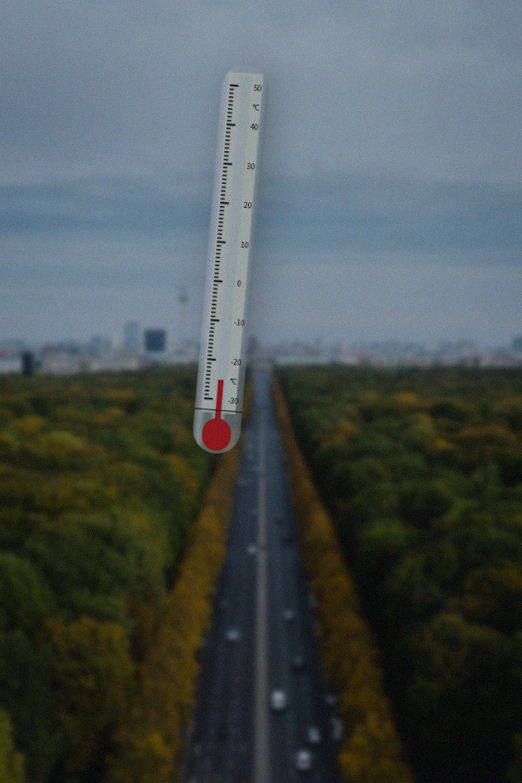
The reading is °C -25
